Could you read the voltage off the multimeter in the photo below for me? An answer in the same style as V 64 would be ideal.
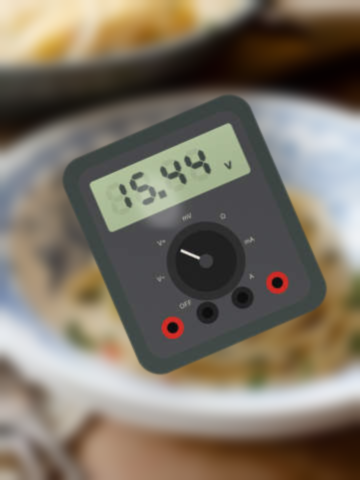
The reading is V 15.44
